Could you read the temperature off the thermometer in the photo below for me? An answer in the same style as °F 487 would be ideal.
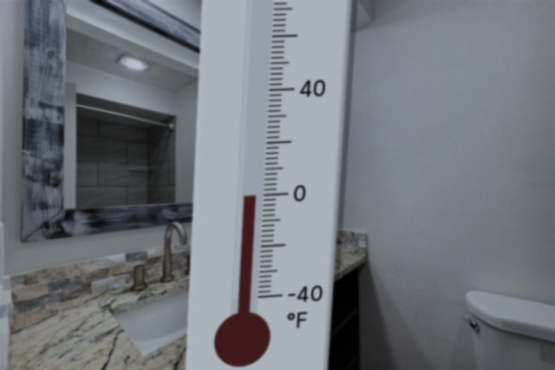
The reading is °F 0
